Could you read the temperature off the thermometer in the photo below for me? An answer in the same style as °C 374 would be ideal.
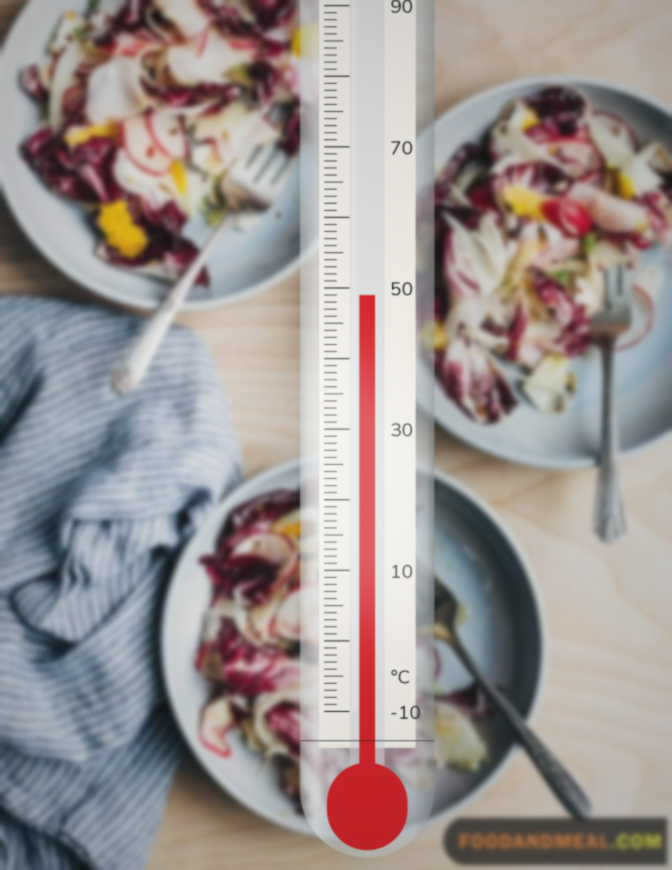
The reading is °C 49
